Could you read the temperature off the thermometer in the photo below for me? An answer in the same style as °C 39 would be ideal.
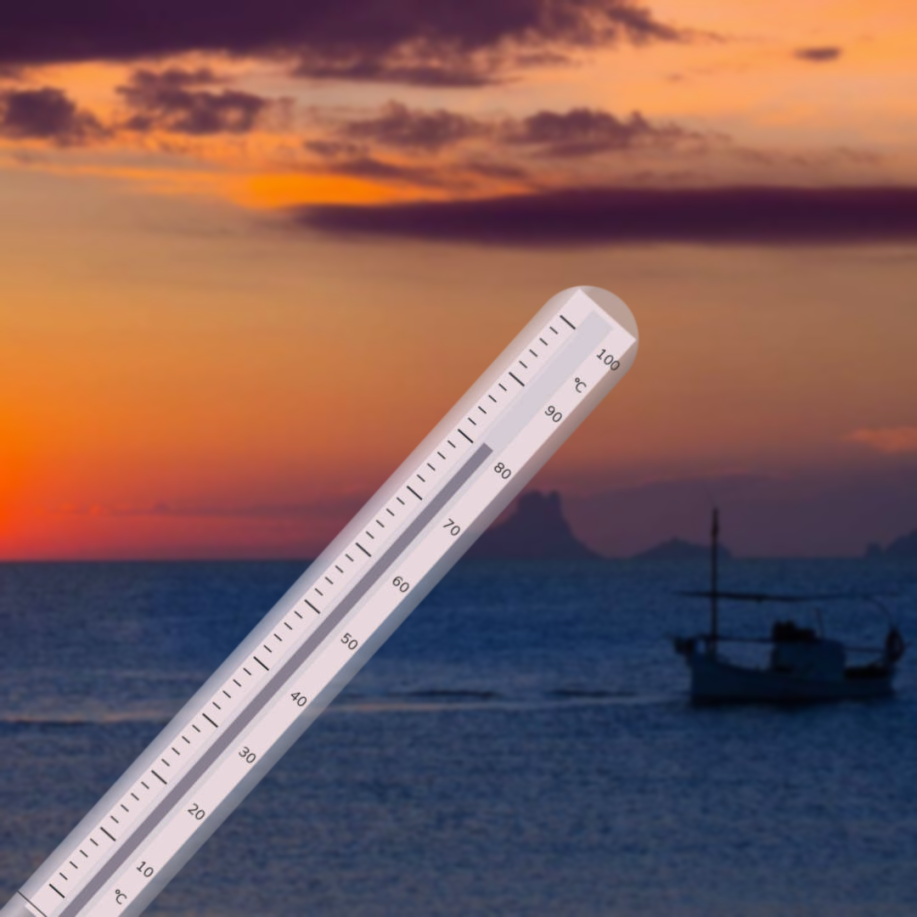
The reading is °C 81
